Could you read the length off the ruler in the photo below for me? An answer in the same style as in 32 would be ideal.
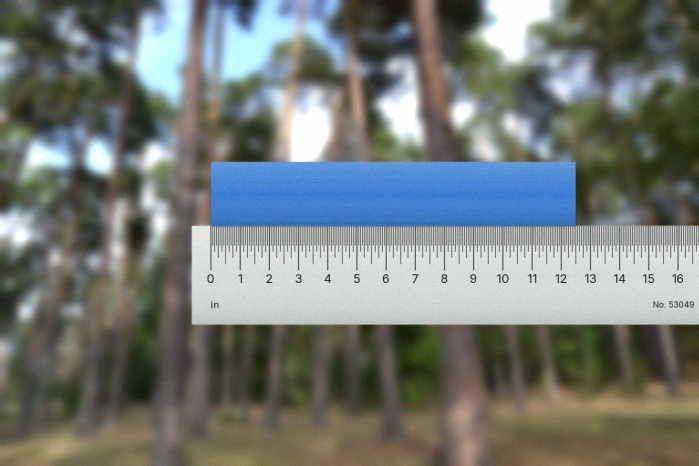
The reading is in 12.5
